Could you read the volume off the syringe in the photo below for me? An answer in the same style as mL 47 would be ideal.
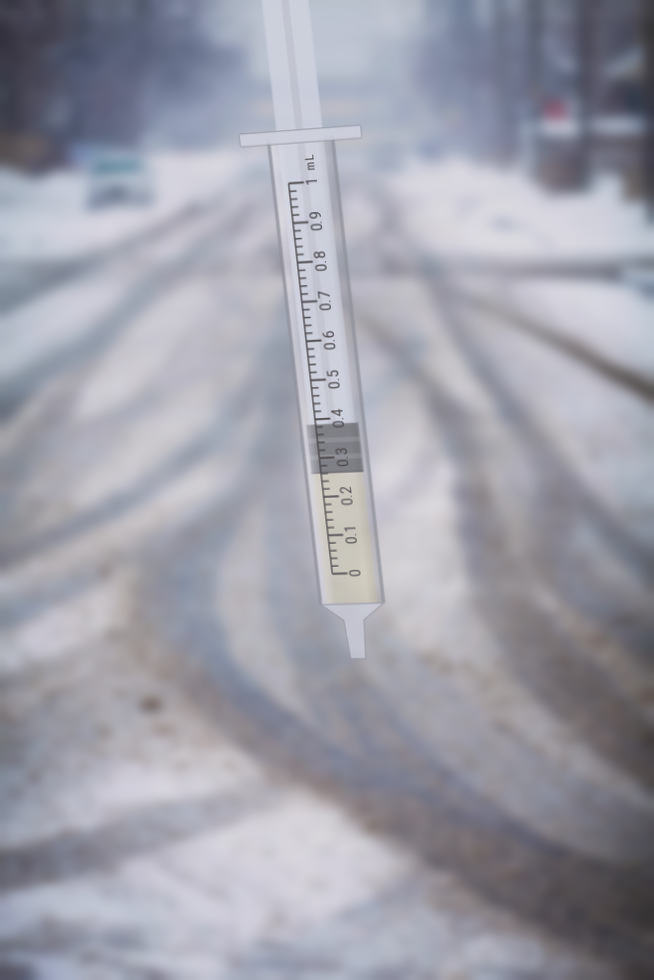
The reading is mL 0.26
